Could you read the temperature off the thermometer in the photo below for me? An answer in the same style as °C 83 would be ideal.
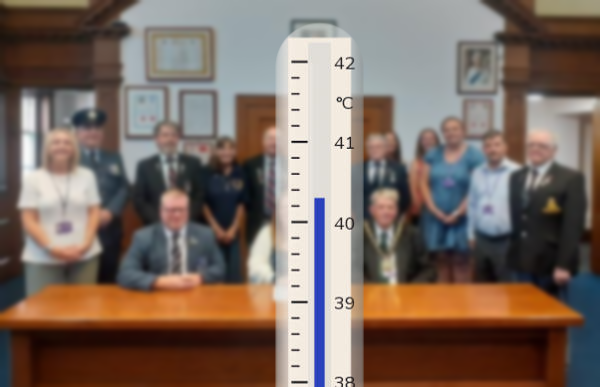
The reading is °C 40.3
